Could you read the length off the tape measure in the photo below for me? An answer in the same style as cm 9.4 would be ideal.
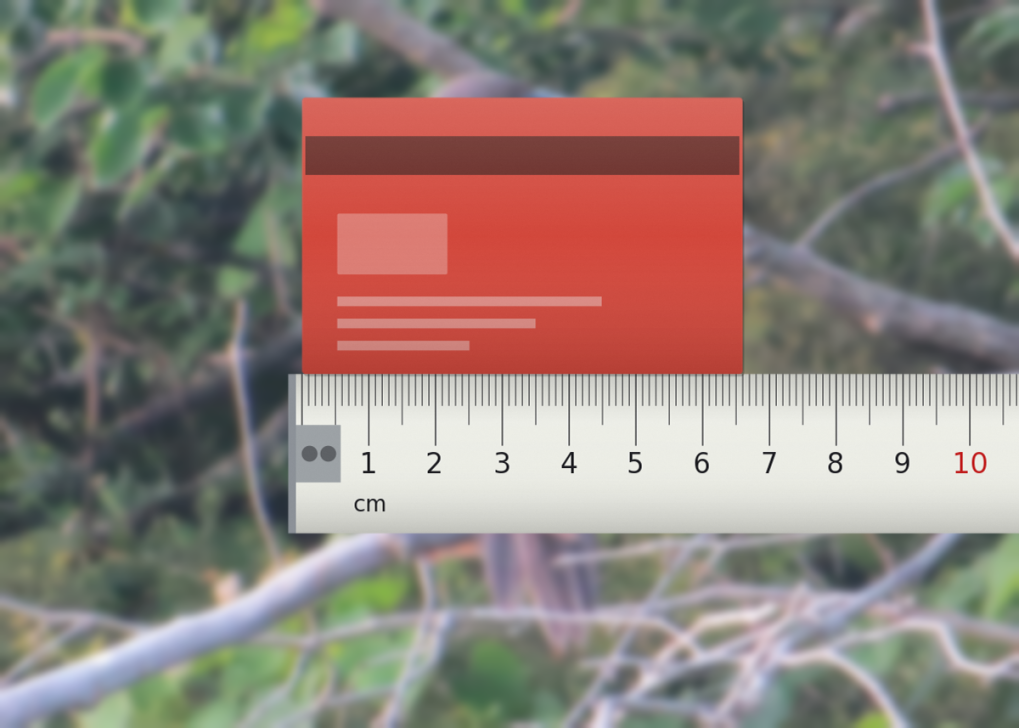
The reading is cm 6.6
